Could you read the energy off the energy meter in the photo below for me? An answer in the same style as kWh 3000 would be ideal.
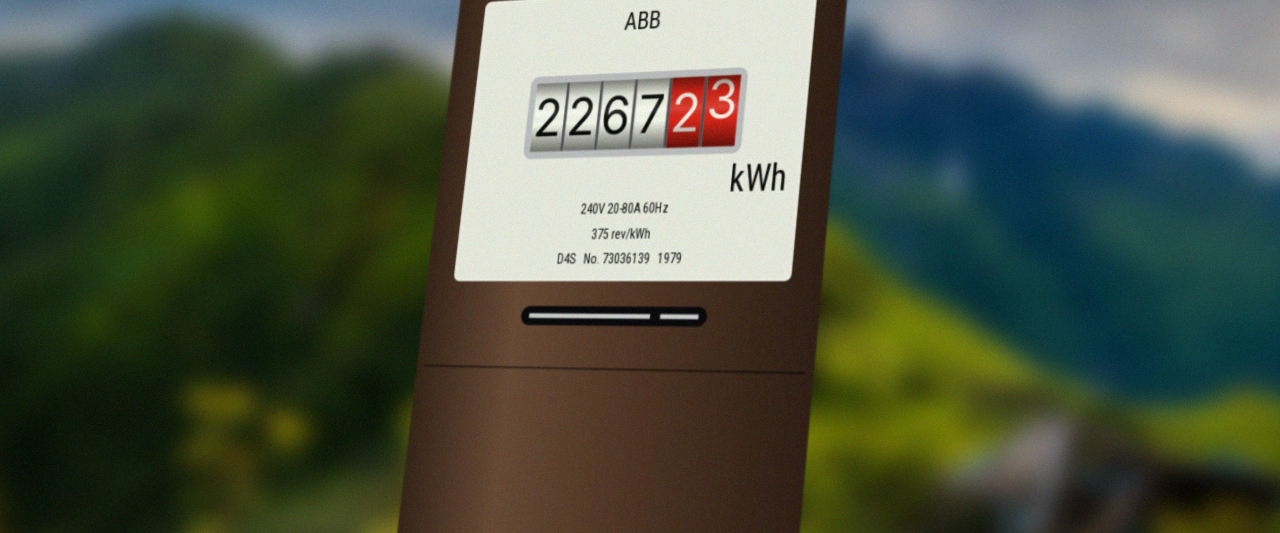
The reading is kWh 2267.23
